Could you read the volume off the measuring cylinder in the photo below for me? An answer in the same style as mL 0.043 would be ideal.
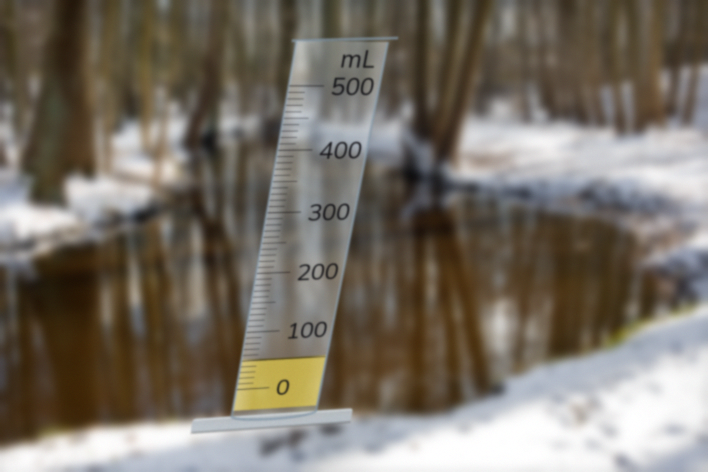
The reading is mL 50
